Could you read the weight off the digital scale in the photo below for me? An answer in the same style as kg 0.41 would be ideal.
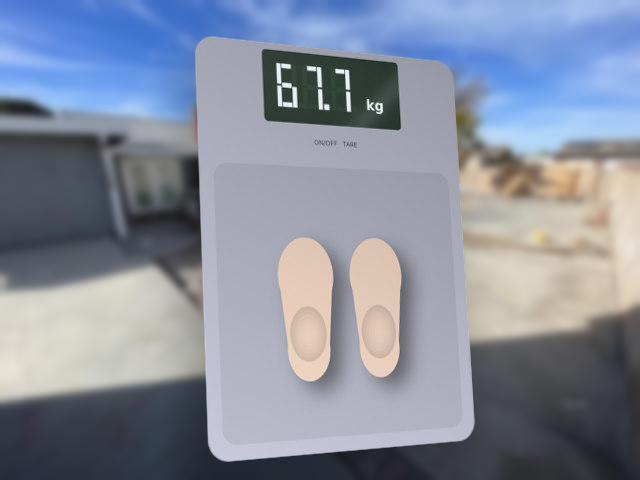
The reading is kg 67.7
